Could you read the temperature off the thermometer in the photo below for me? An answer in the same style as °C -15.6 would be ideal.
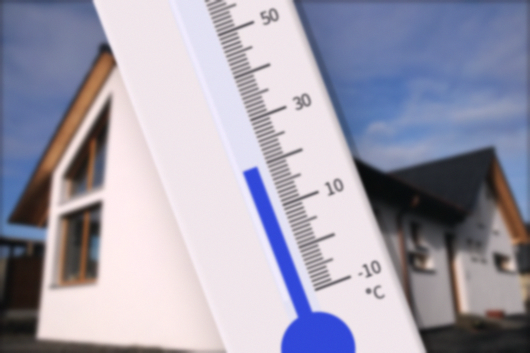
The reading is °C 20
